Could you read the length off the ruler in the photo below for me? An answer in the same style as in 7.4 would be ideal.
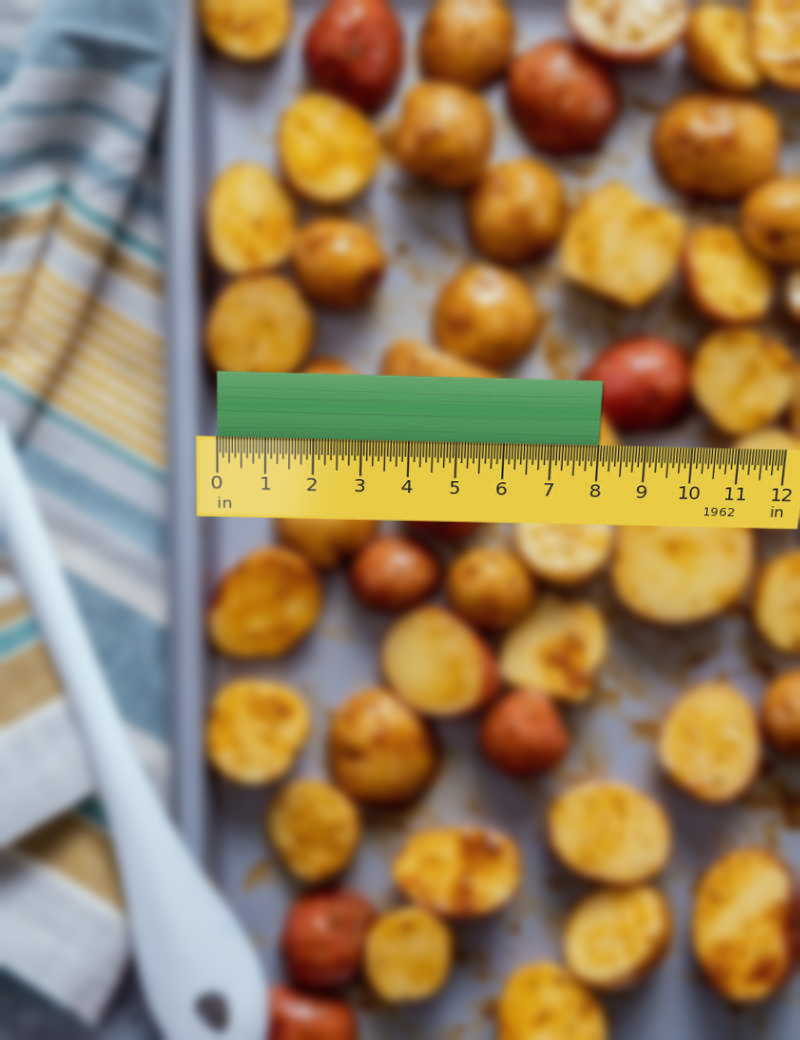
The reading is in 8
